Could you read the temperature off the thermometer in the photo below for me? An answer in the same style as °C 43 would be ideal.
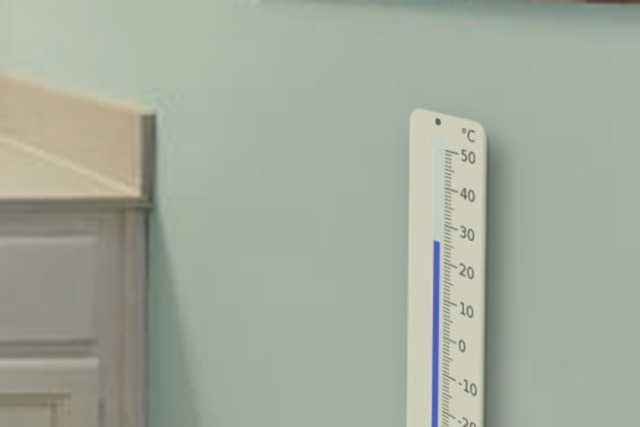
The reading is °C 25
